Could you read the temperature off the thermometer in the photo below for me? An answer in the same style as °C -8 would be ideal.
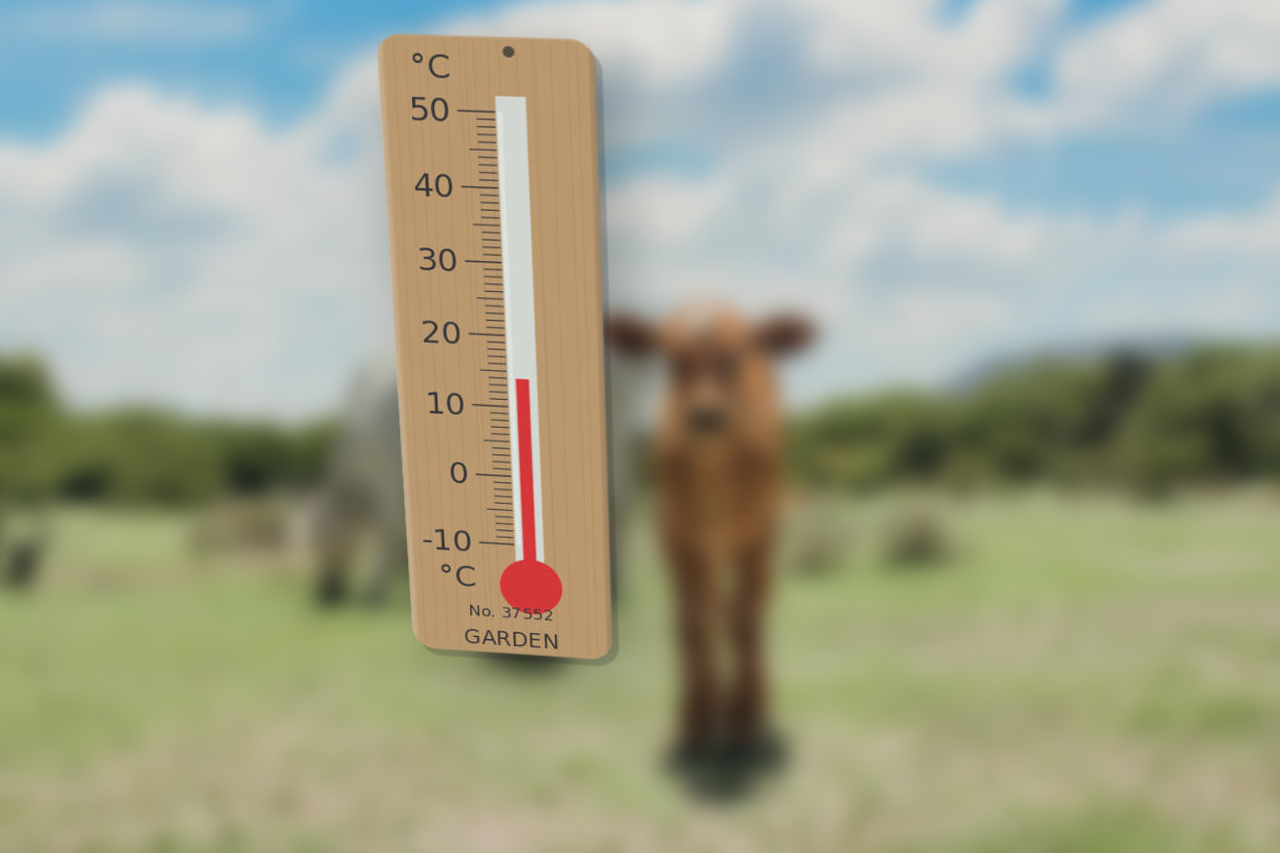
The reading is °C 14
